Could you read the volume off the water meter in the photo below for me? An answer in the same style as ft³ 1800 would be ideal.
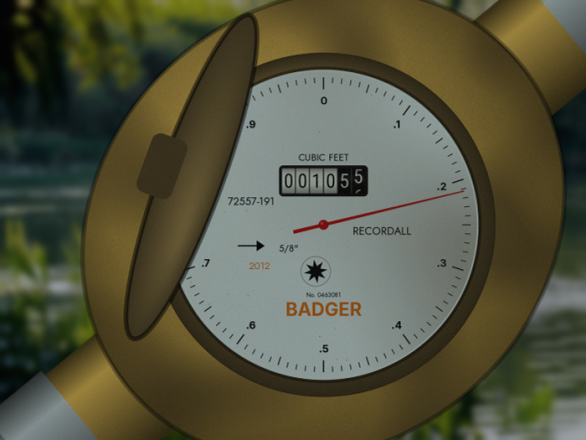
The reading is ft³ 1055.21
